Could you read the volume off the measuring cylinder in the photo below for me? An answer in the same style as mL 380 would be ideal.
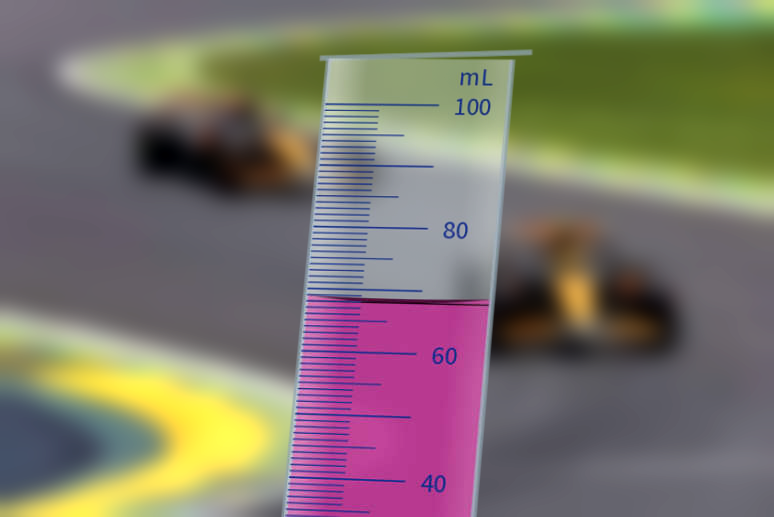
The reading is mL 68
